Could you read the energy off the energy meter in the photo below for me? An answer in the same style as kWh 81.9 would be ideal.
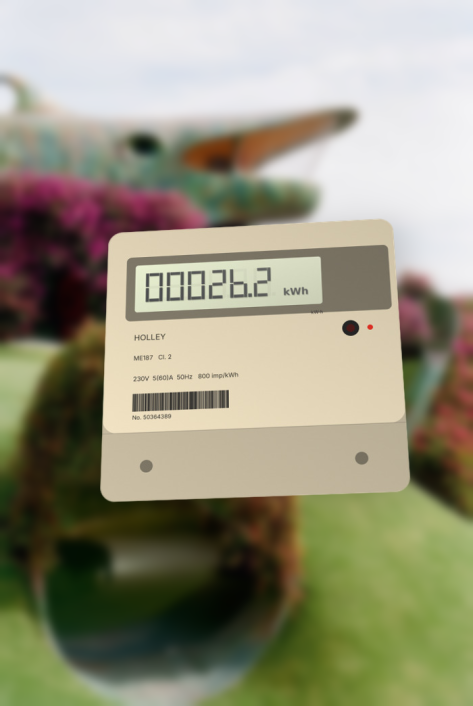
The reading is kWh 26.2
